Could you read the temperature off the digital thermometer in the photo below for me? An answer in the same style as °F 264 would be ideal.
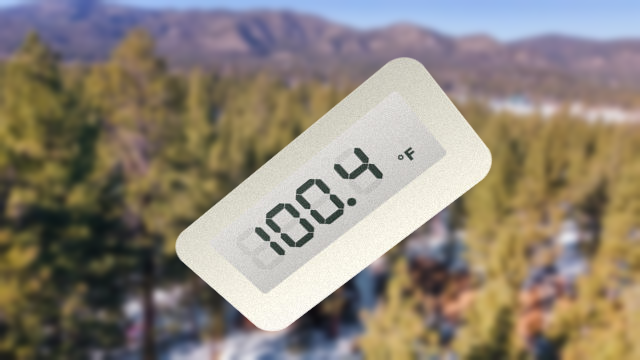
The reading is °F 100.4
